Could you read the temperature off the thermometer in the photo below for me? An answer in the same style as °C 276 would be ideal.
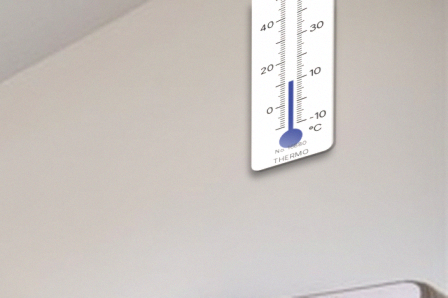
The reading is °C 10
